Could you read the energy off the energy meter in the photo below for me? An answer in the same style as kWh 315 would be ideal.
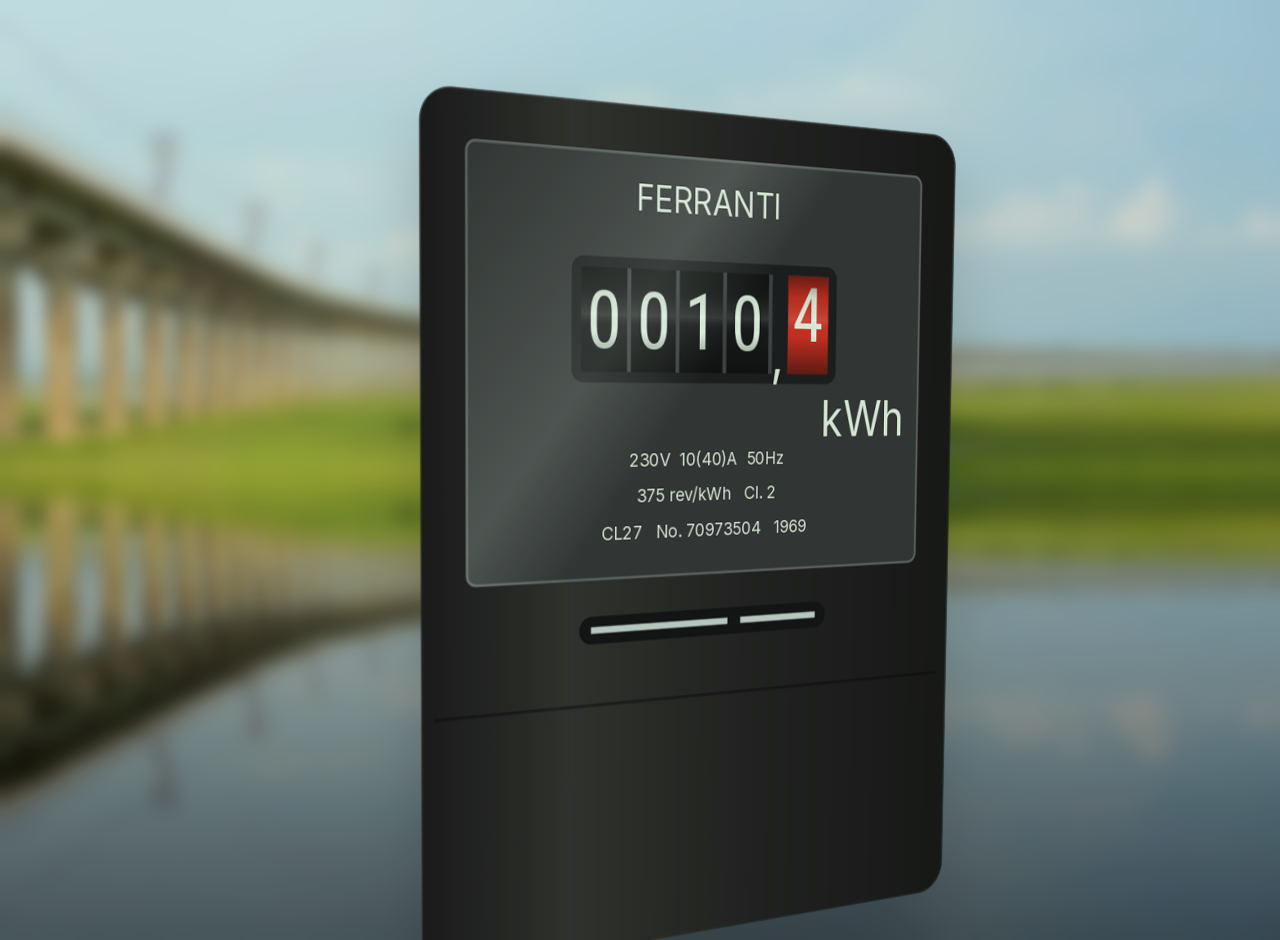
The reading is kWh 10.4
